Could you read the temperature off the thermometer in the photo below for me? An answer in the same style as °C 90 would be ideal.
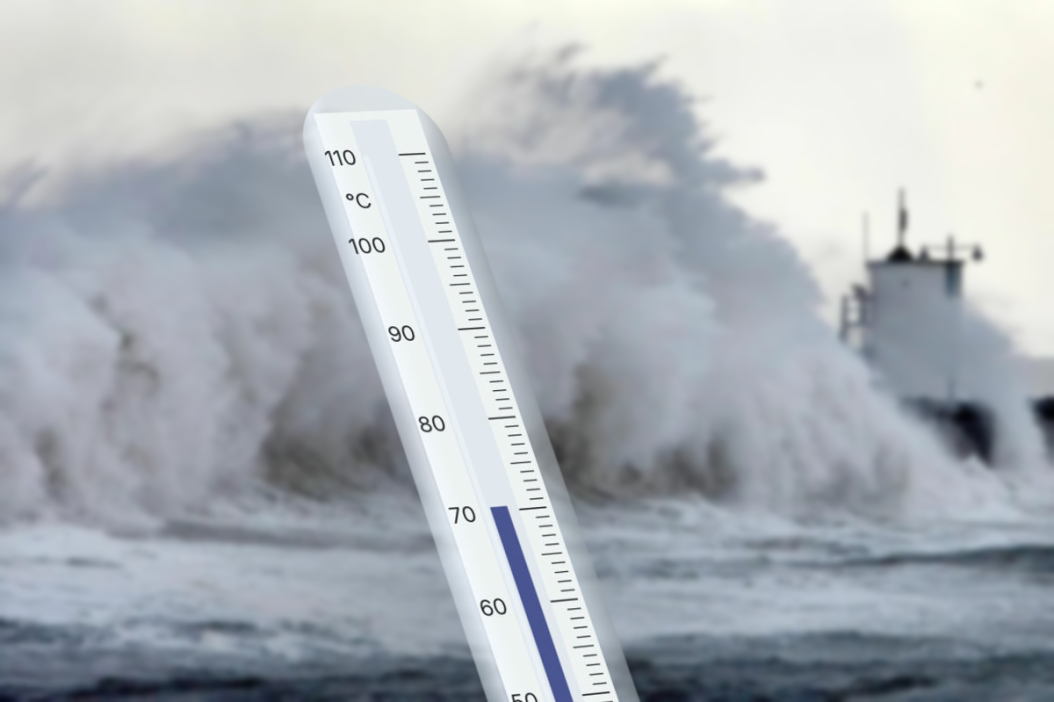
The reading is °C 70.5
